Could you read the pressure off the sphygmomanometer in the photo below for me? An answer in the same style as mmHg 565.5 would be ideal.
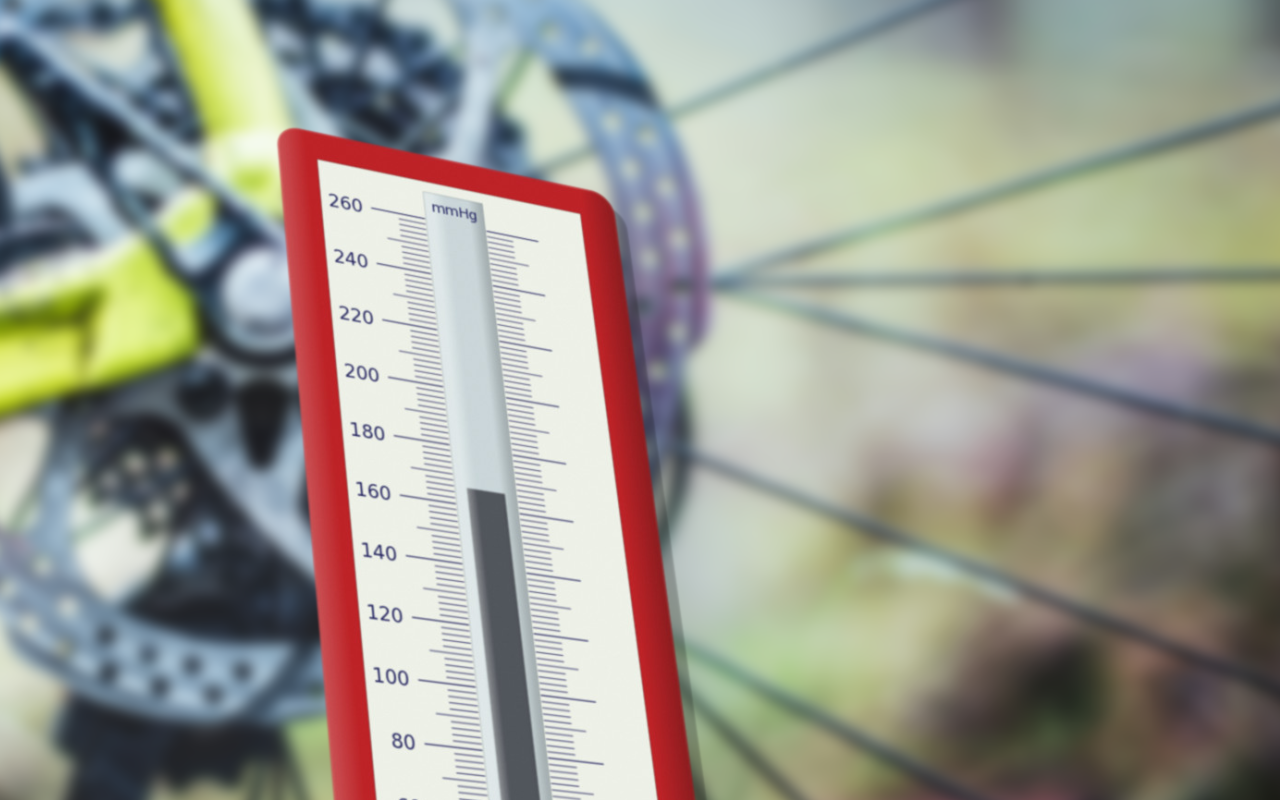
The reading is mmHg 166
